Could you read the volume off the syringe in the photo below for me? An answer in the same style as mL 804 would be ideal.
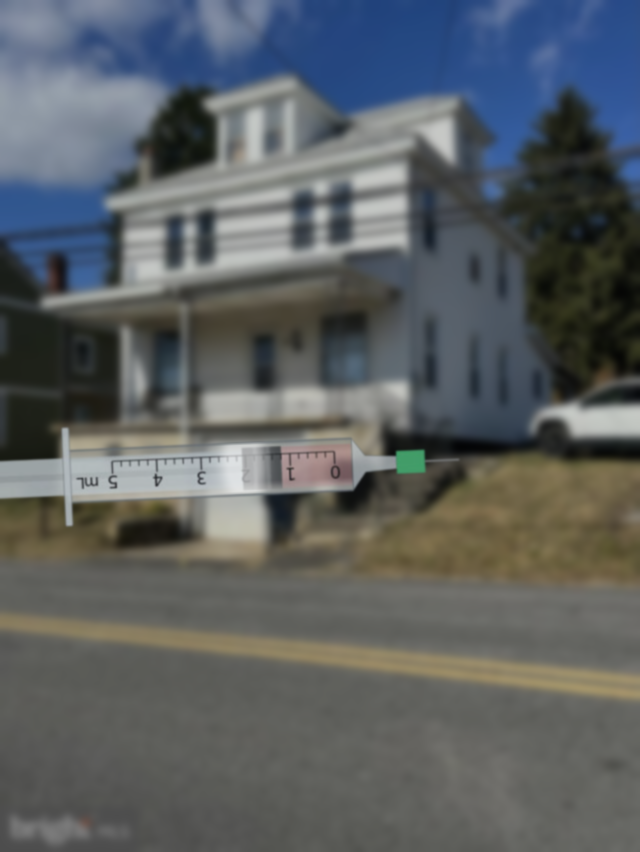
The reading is mL 1.2
